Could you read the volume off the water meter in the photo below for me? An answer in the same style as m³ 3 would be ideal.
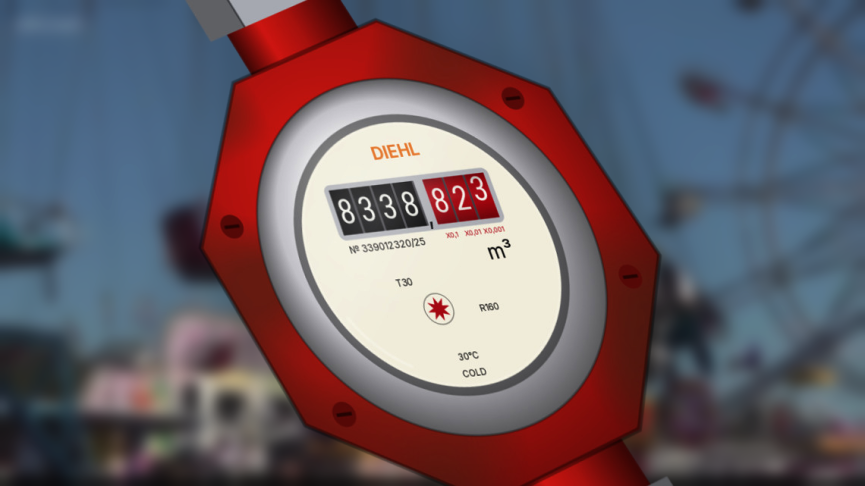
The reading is m³ 8338.823
